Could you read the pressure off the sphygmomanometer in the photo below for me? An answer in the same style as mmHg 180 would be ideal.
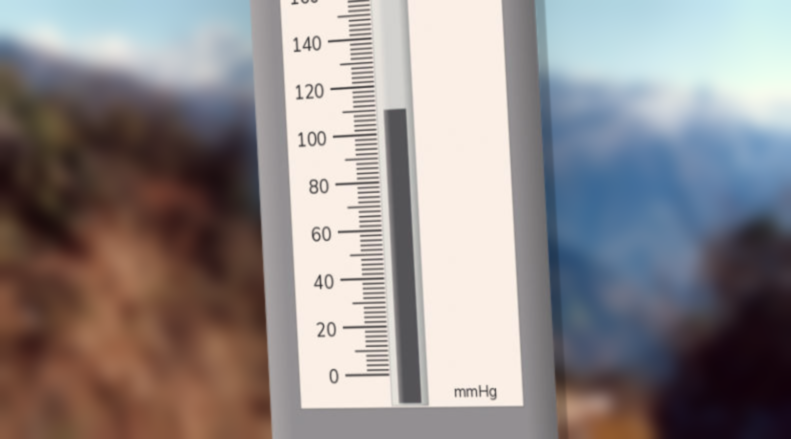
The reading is mmHg 110
